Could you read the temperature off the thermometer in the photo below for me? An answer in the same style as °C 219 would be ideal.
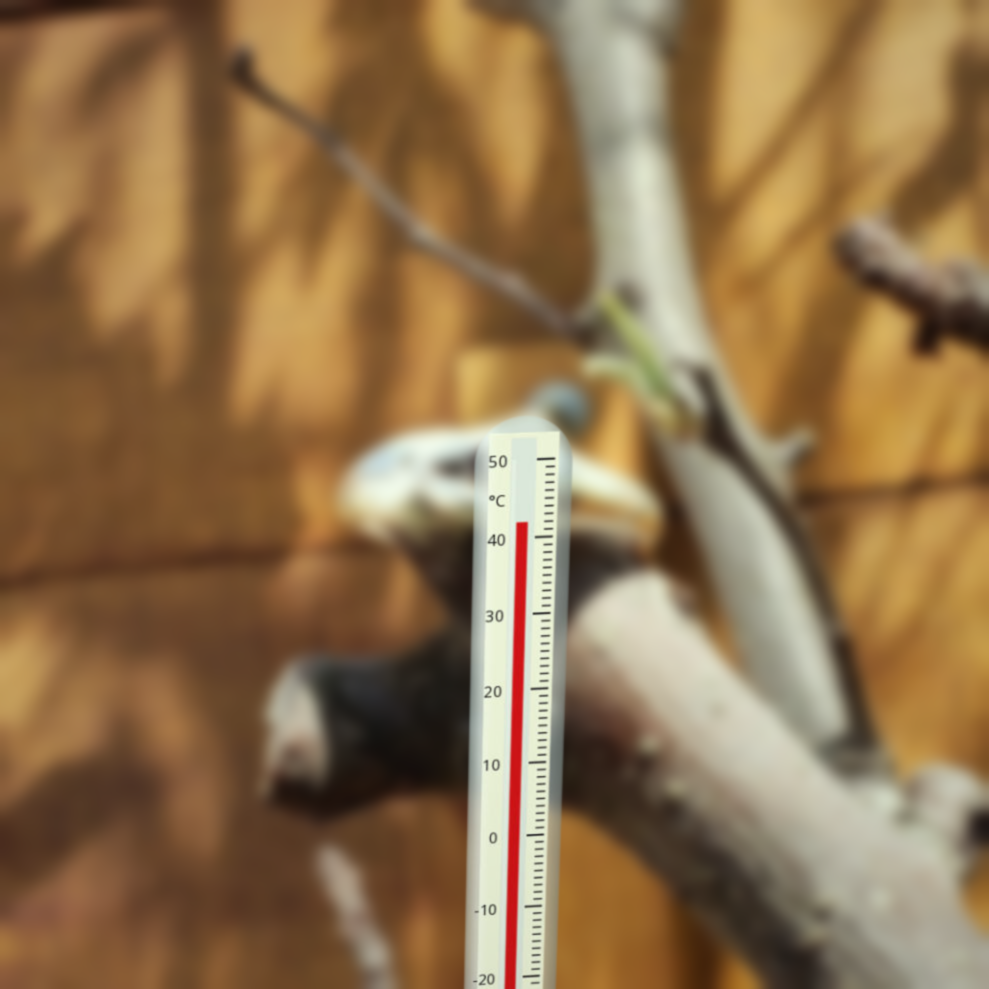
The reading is °C 42
